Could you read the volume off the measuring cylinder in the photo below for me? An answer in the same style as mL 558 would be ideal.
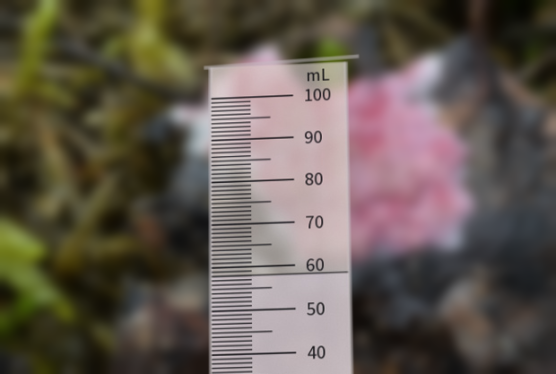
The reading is mL 58
